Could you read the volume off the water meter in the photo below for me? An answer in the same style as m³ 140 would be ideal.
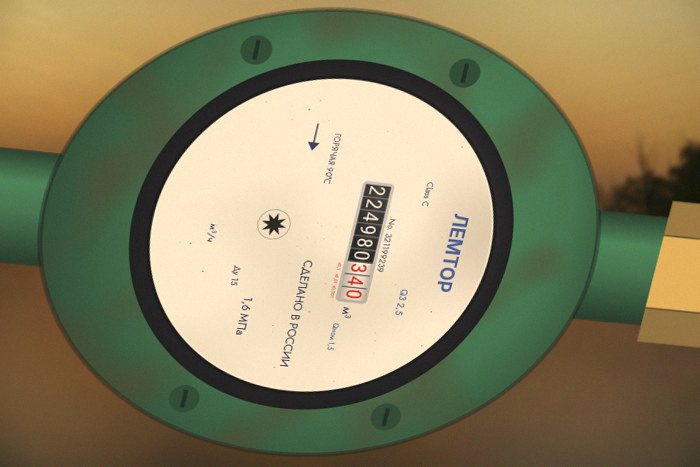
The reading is m³ 224980.340
